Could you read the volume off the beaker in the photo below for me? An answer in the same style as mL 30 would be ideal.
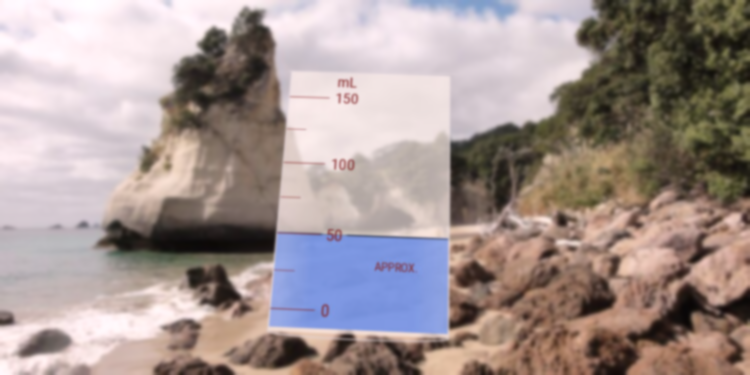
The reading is mL 50
